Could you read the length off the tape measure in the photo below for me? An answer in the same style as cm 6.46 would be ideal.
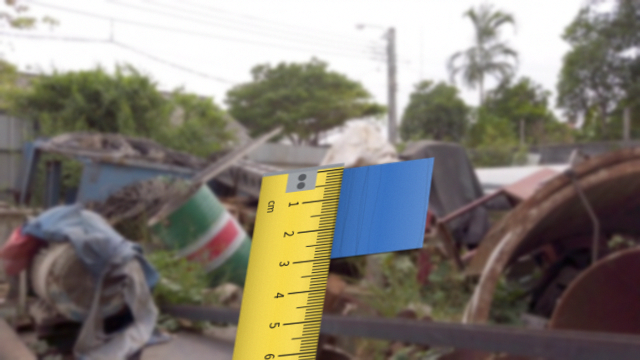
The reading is cm 3
